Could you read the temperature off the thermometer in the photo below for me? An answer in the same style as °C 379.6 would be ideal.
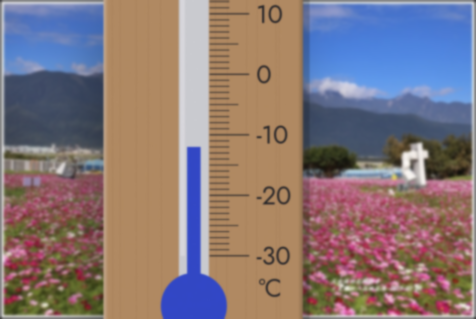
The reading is °C -12
